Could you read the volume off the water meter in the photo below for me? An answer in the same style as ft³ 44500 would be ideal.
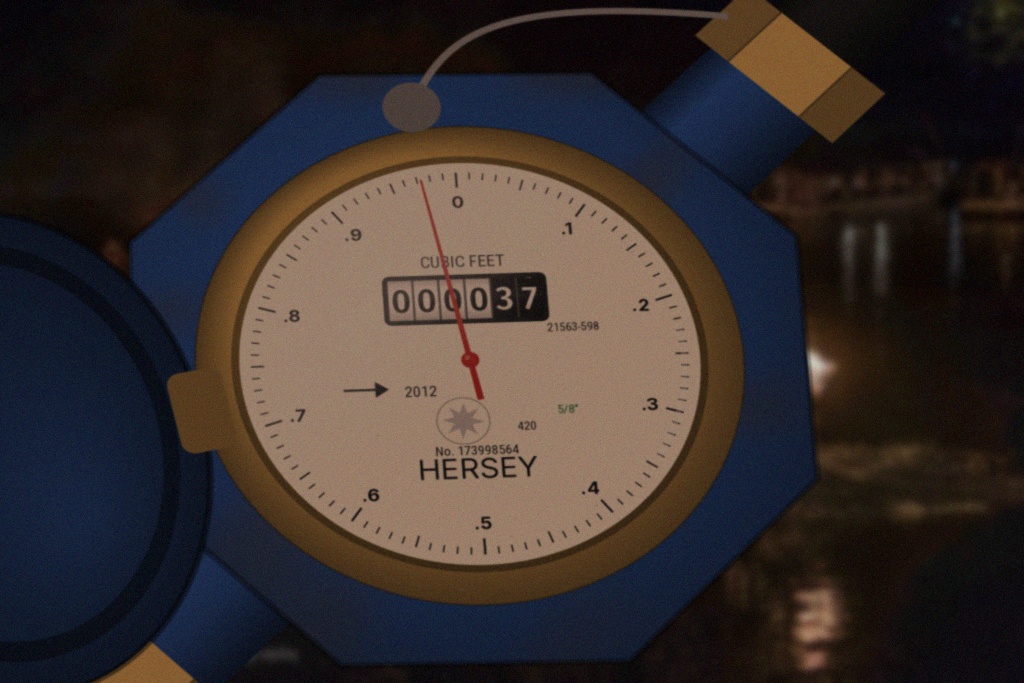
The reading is ft³ 36.97
